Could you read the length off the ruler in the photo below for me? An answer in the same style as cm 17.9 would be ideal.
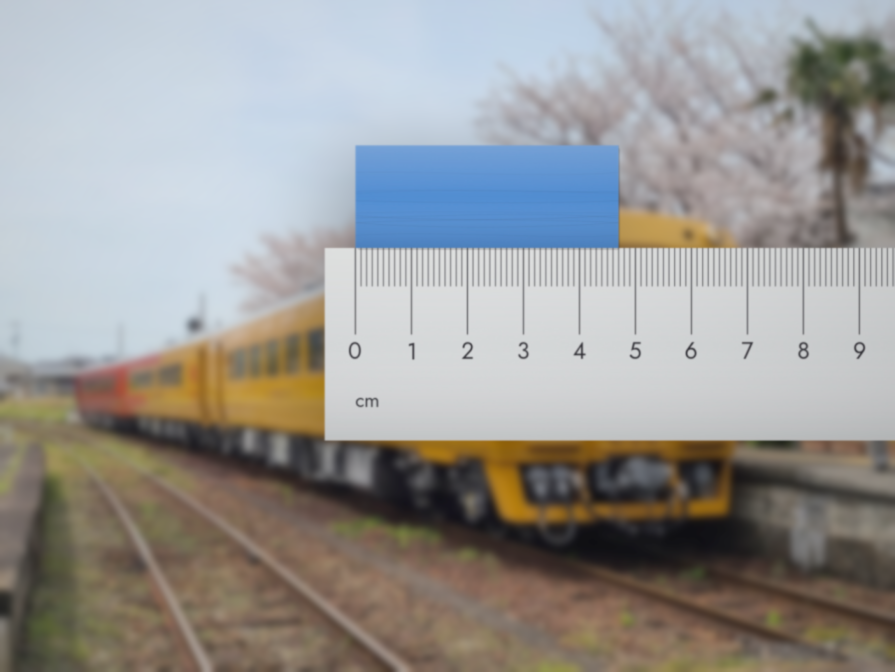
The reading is cm 4.7
